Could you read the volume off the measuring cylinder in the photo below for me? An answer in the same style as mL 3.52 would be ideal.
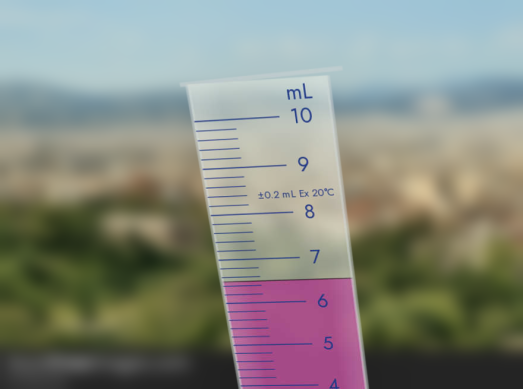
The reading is mL 6.5
